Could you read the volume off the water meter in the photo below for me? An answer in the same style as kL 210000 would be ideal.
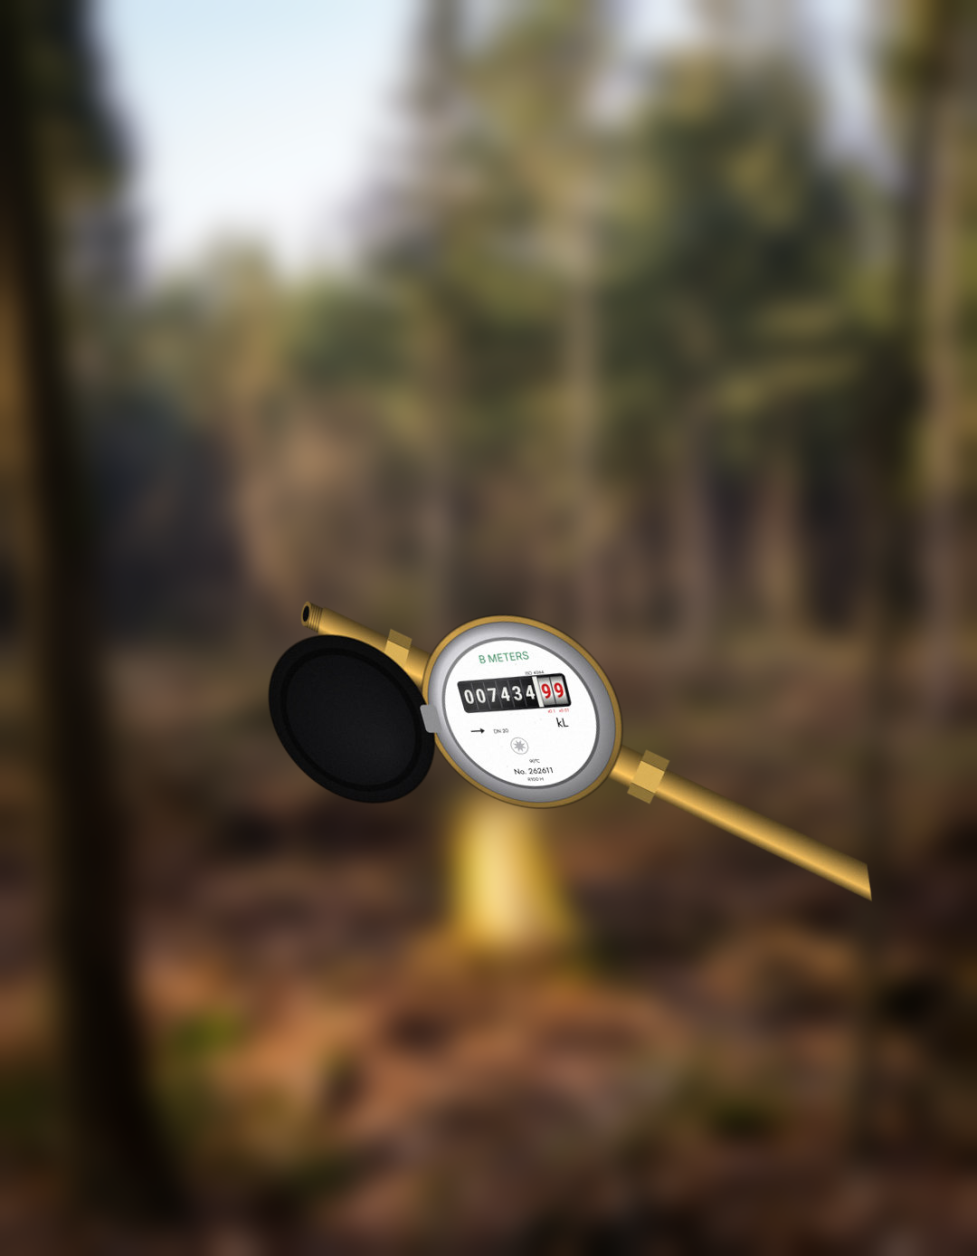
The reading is kL 7434.99
